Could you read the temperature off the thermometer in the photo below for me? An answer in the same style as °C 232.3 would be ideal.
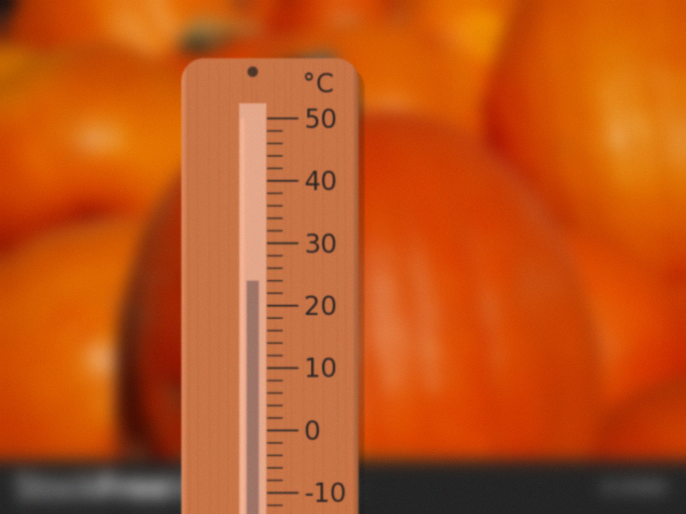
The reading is °C 24
